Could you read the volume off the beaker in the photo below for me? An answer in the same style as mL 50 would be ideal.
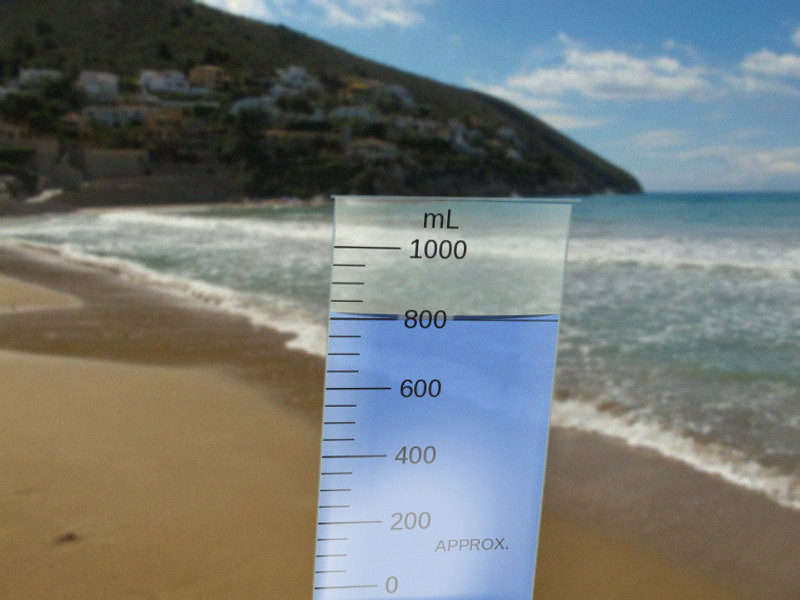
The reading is mL 800
